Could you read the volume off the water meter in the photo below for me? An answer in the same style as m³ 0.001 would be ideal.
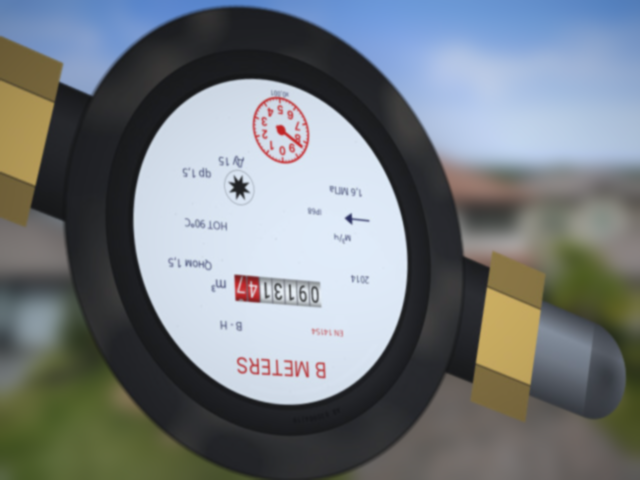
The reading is m³ 9131.468
